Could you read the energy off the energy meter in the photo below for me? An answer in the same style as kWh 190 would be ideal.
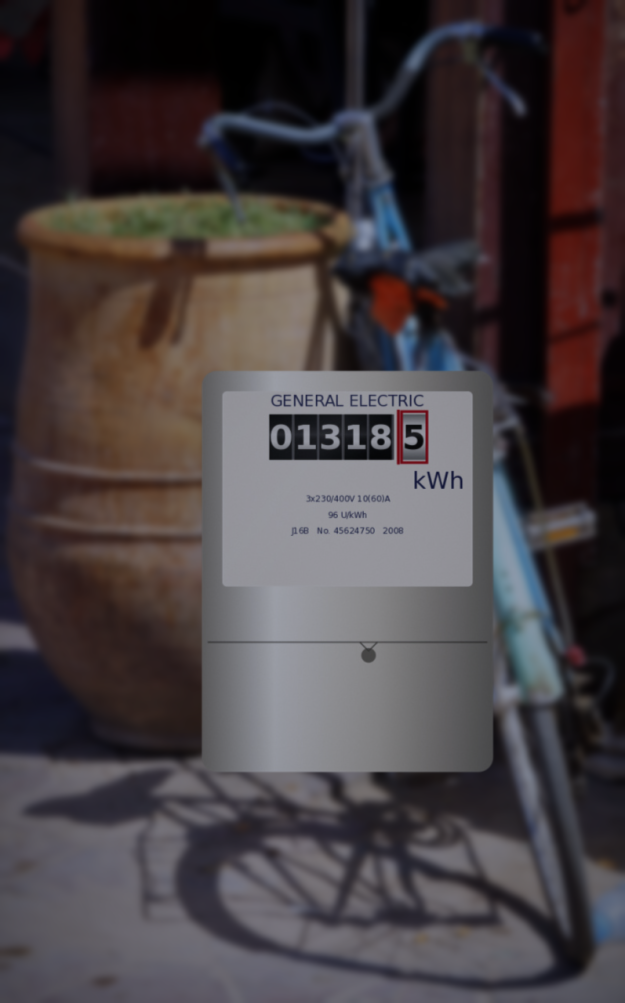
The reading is kWh 1318.5
